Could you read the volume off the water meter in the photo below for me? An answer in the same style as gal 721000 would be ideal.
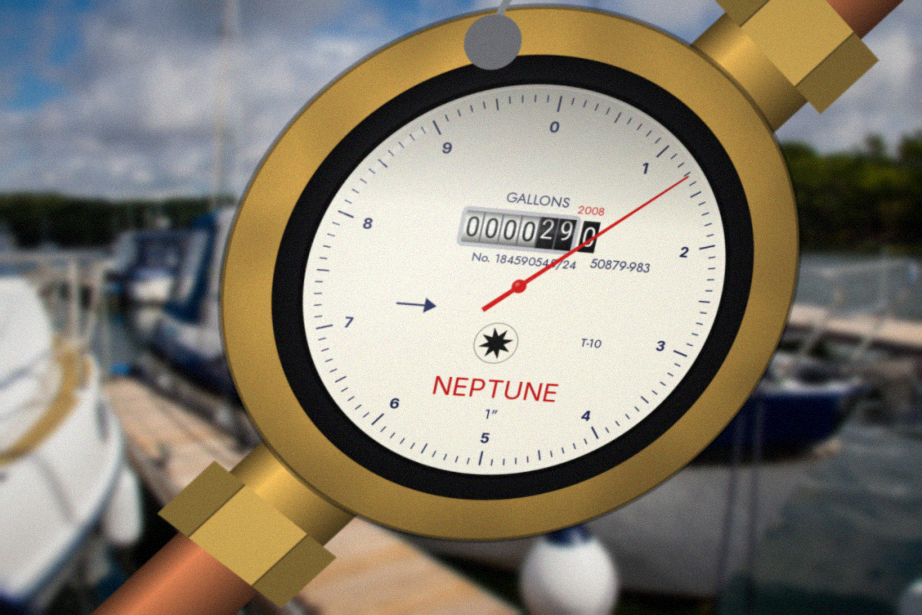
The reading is gal 291.3
